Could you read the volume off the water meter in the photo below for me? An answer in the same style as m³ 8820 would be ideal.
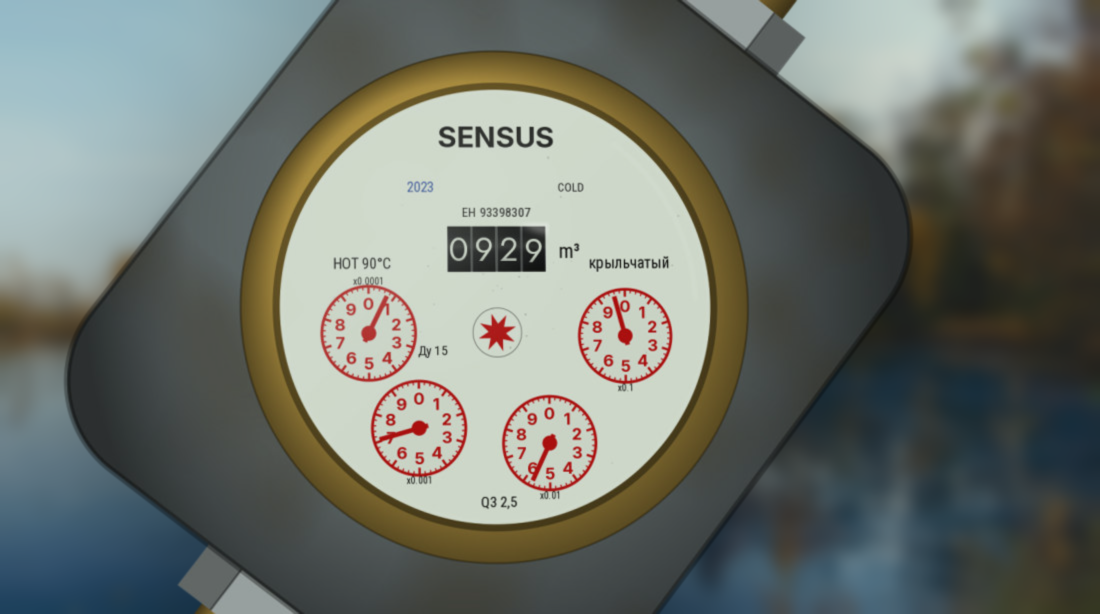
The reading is m³ 928.9570
